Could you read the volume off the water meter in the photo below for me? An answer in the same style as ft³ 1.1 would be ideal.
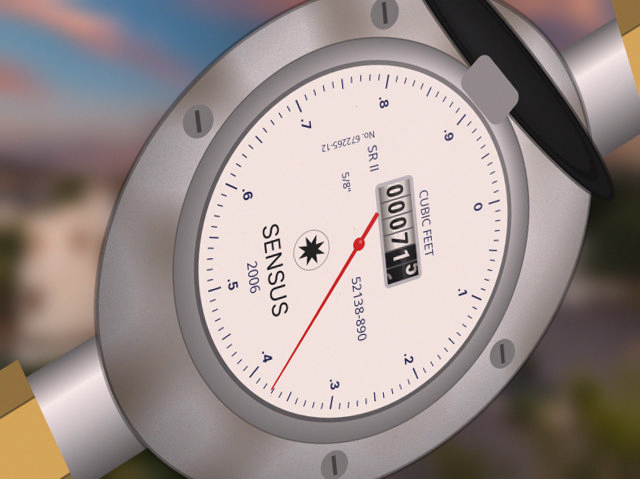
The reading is ft³ 715.37
